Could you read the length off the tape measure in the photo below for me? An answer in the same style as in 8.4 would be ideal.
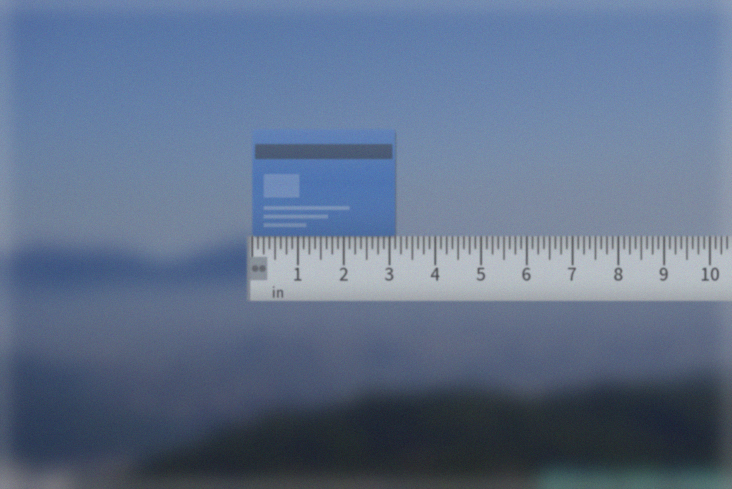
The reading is in 3.125
